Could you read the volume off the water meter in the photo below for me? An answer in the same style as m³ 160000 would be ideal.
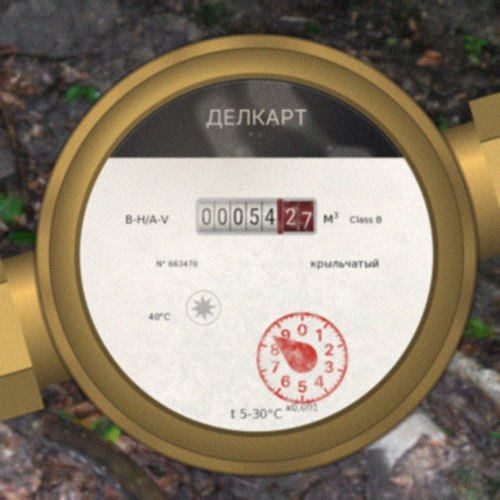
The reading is m³ 54.268
